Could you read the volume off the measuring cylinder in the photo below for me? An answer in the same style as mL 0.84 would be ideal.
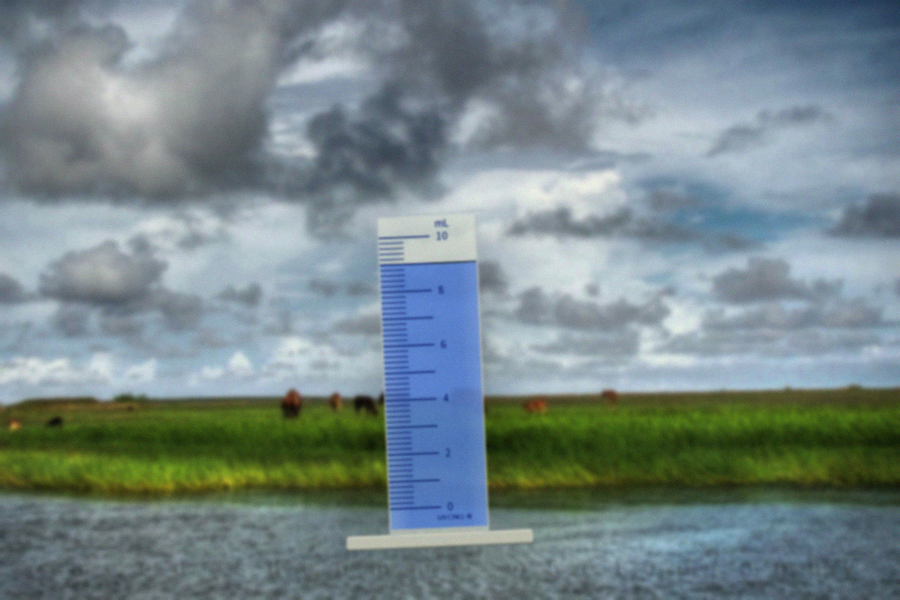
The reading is mL 9
